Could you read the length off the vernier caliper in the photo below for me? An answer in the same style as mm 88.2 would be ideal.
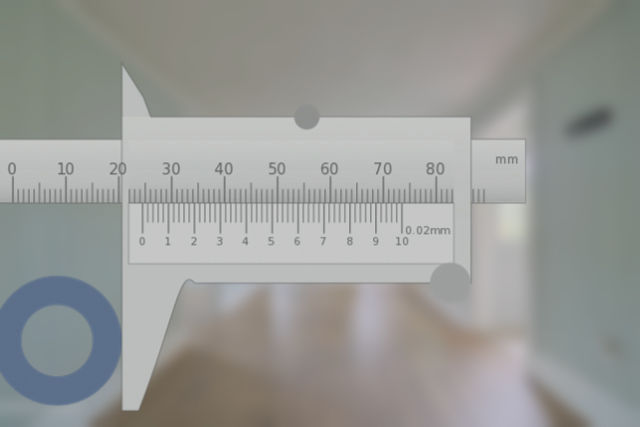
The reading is mm 24.5
